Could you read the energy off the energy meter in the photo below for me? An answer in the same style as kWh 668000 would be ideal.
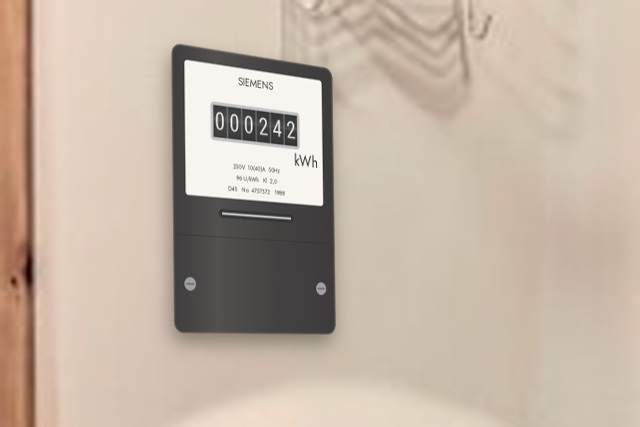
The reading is kWh 242
